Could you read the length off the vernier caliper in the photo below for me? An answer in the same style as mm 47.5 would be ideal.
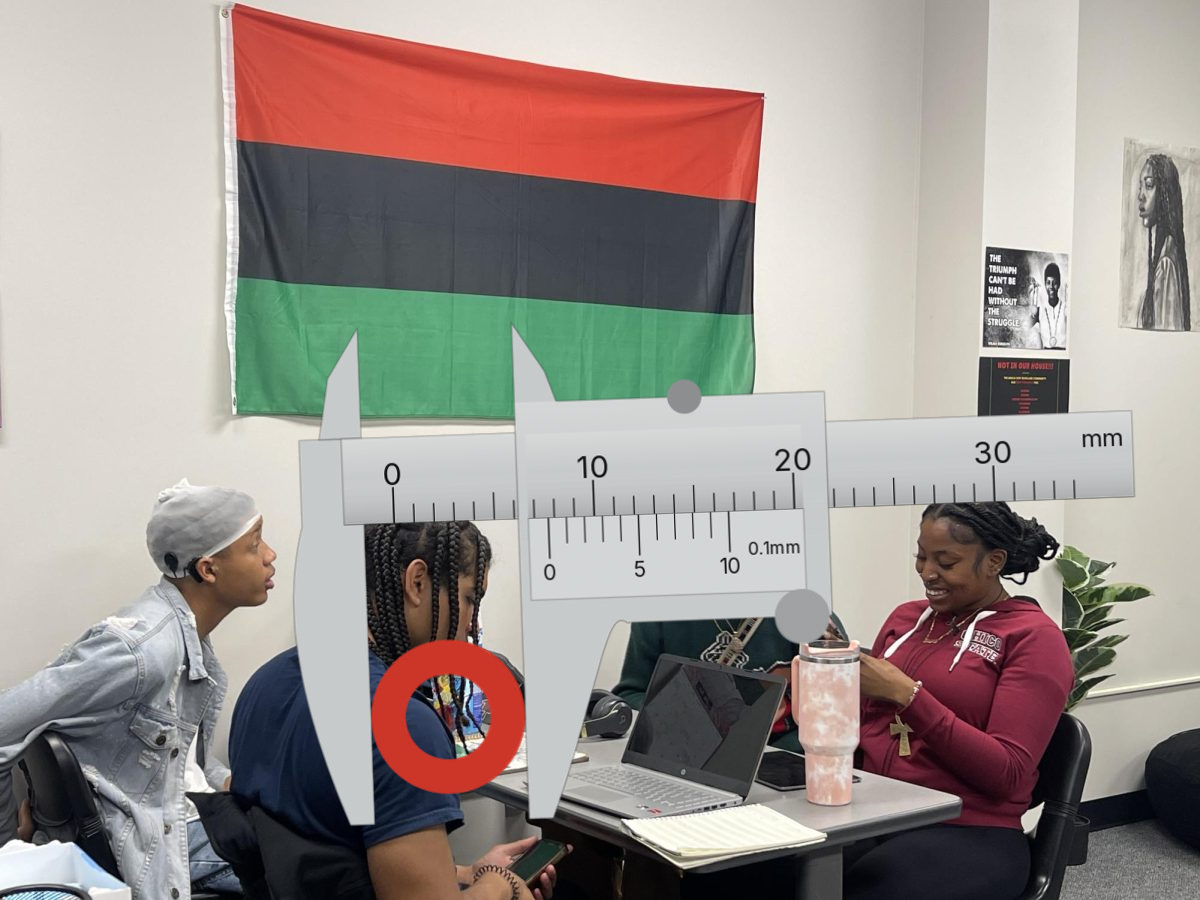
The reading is mm 7.7
